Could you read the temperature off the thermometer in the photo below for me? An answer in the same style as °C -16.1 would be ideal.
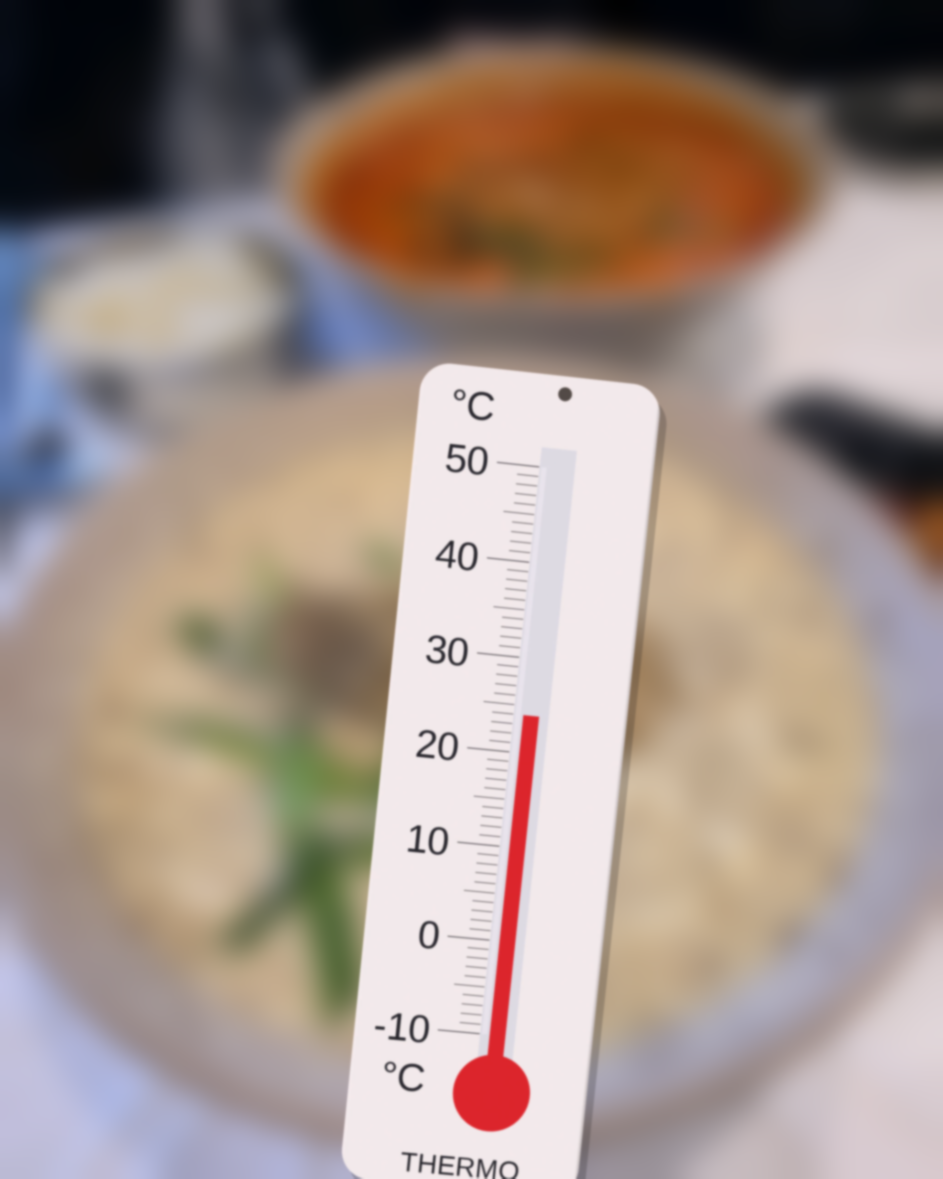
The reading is °C 24
